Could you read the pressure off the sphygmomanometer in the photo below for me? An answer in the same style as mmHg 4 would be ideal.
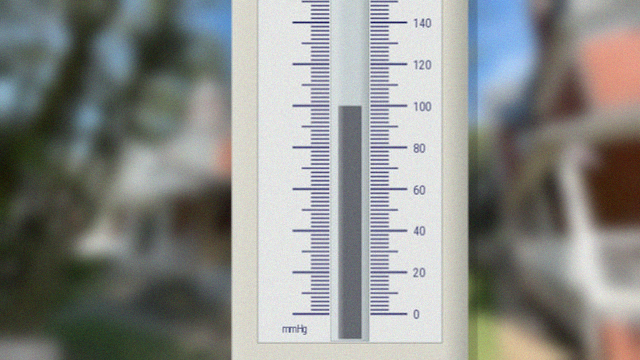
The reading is mmHg 100
